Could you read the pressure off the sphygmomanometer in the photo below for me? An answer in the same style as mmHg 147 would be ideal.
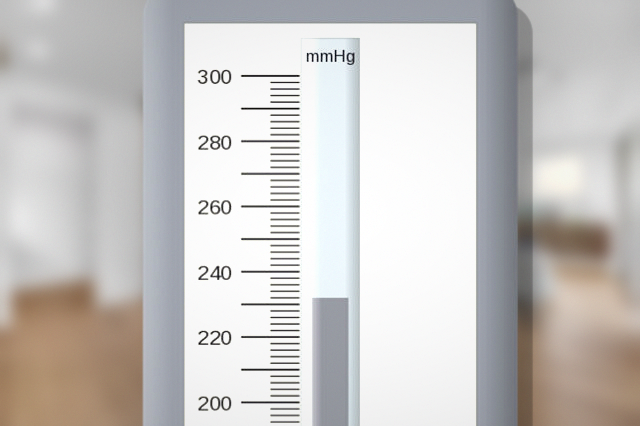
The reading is mmHg 232
